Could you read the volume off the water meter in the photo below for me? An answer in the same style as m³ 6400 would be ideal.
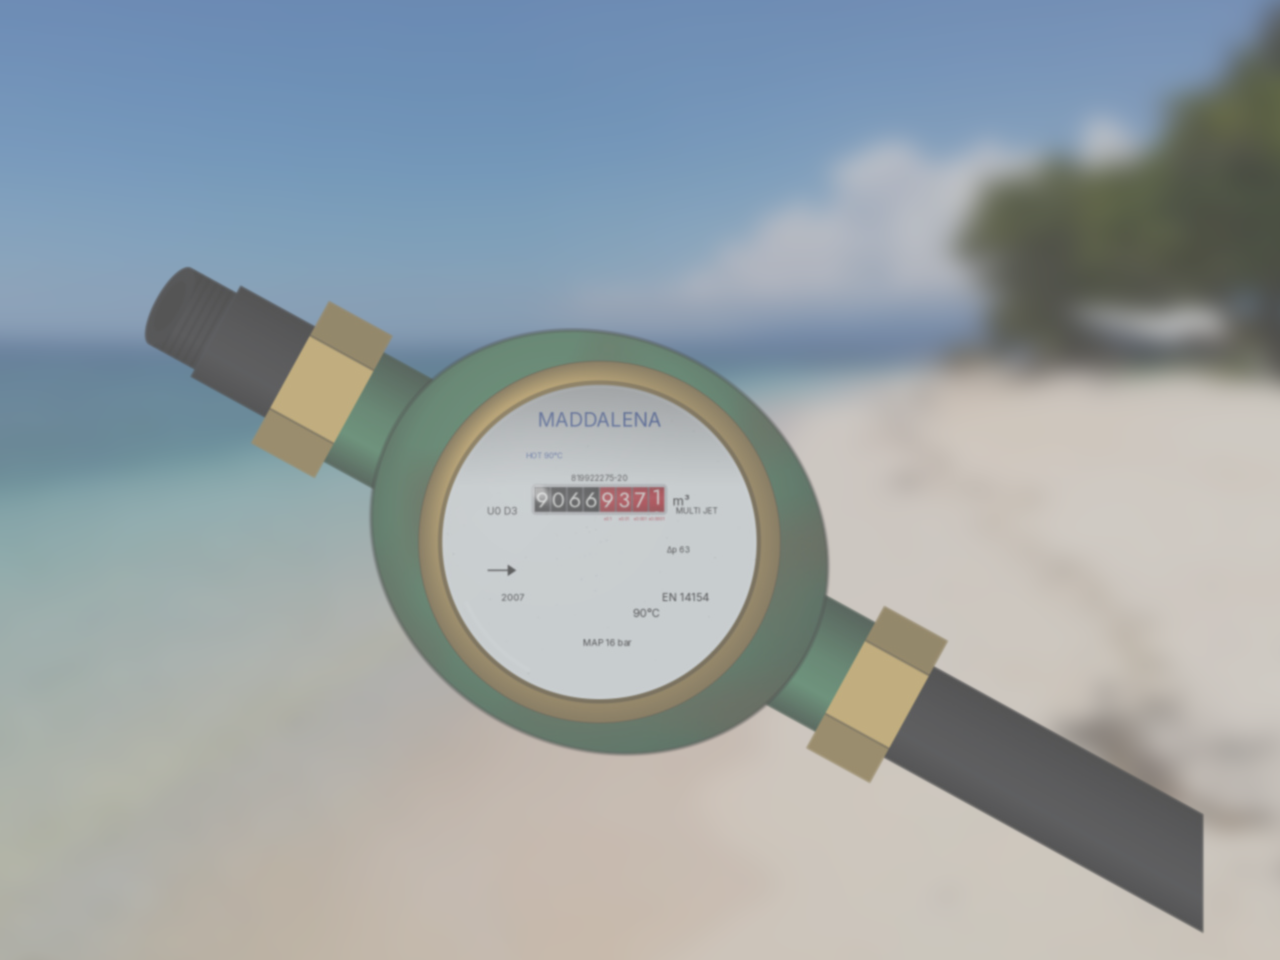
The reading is m³ 9066.9371
